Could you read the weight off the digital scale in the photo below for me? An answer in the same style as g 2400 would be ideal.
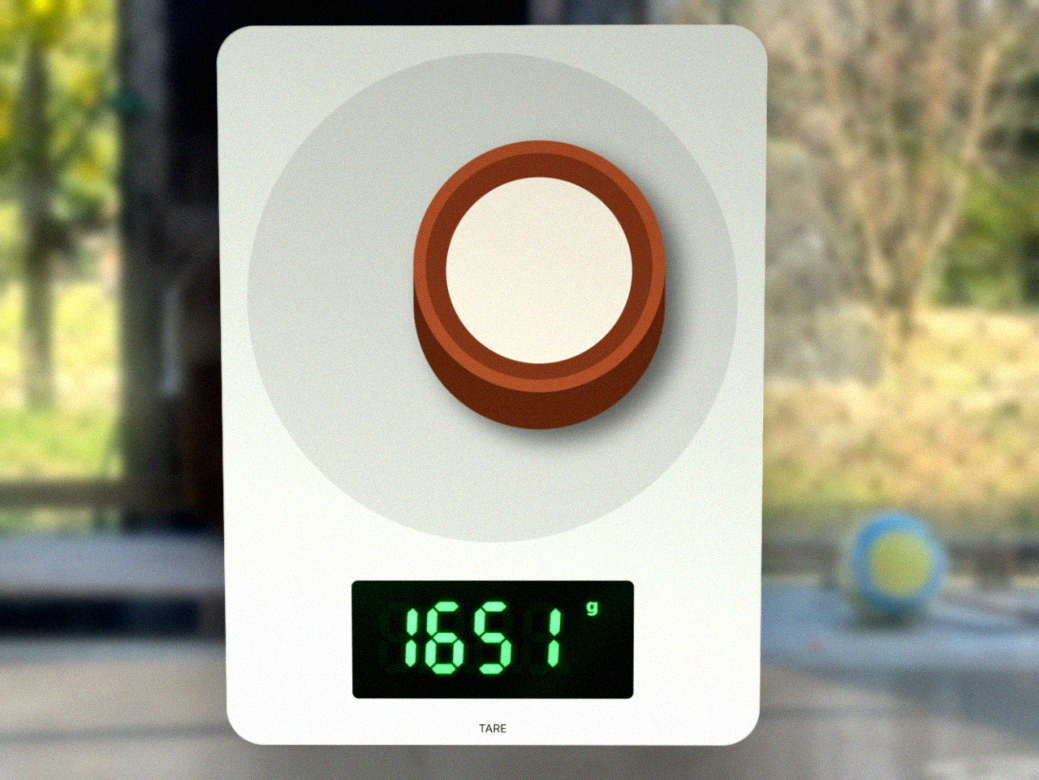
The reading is g 1651
